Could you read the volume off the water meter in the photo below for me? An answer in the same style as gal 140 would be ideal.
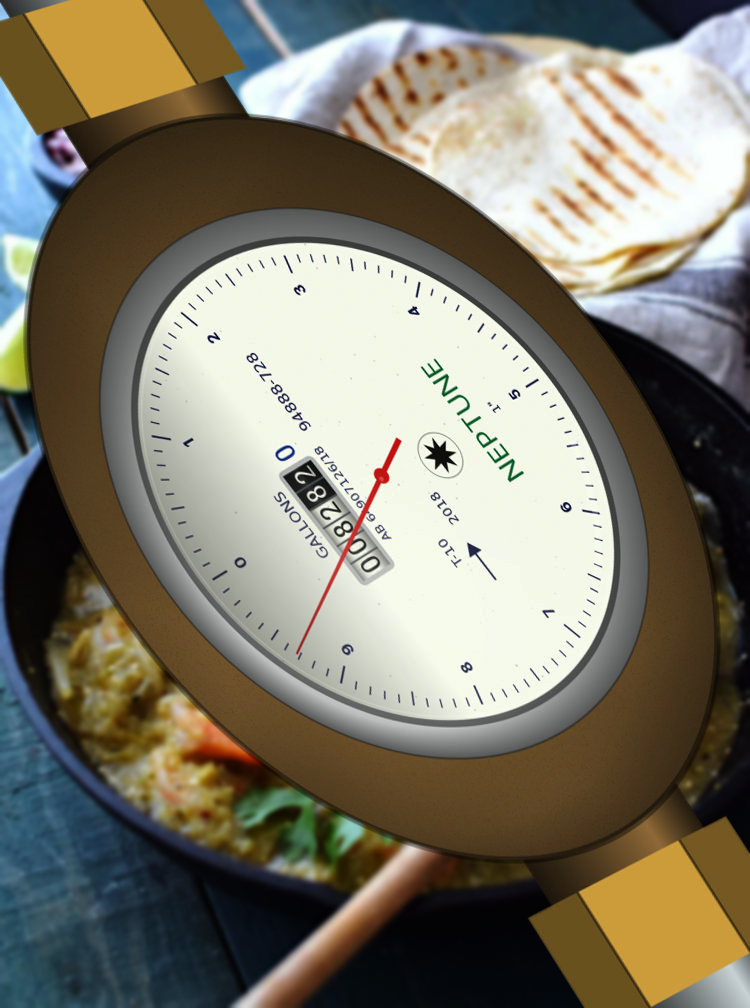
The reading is gal 82819.3
